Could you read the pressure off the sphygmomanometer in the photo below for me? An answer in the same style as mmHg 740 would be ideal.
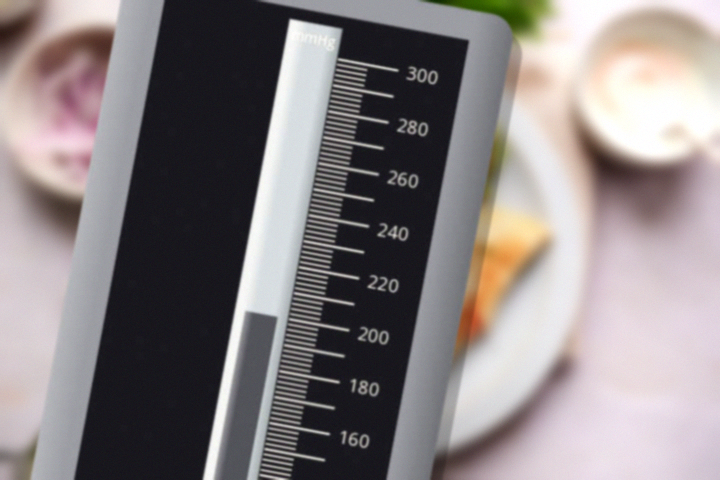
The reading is mmHg 200
